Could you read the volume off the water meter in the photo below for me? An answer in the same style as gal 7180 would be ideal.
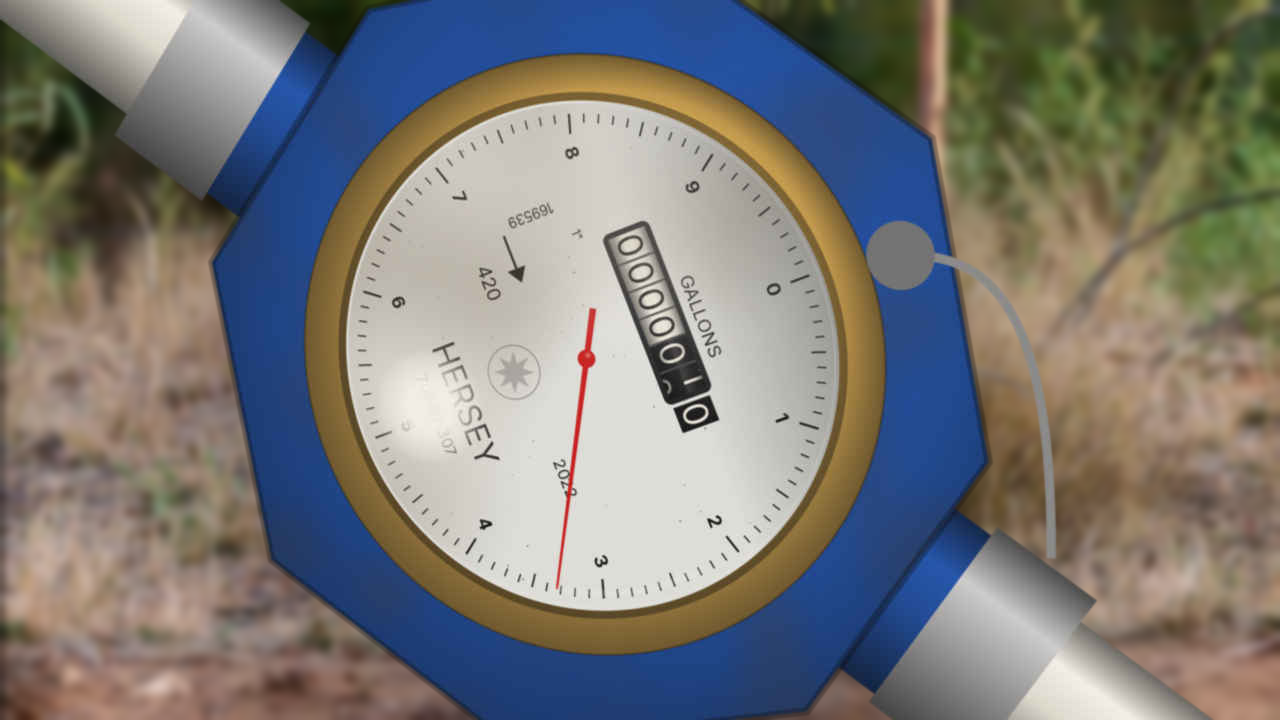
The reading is gal 13.3
